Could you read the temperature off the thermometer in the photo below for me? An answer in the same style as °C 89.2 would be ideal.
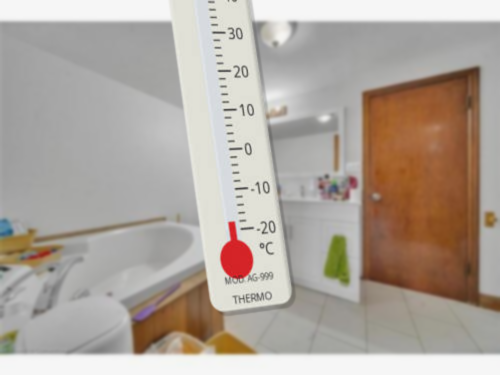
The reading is °C -18
